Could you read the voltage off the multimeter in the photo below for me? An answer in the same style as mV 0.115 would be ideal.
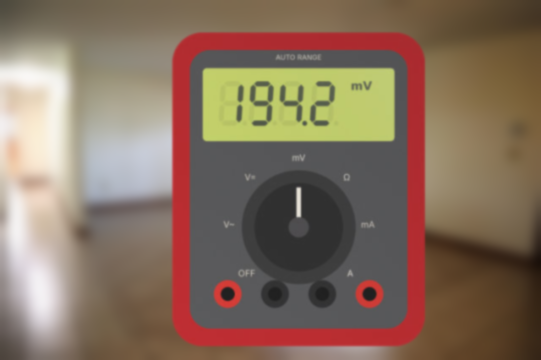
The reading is mV 194.2
